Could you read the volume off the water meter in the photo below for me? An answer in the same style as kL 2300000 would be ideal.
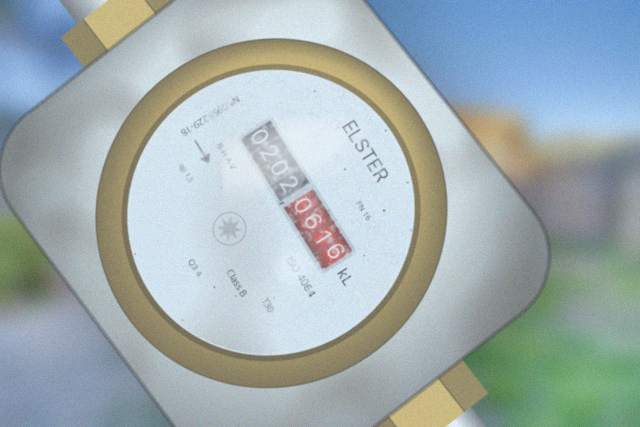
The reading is kL 202.0616
